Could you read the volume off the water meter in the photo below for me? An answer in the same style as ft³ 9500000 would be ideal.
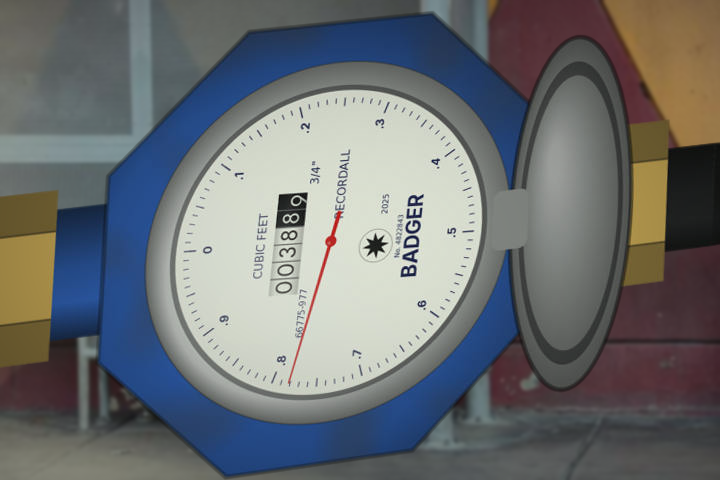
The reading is ft³ 3888.78
